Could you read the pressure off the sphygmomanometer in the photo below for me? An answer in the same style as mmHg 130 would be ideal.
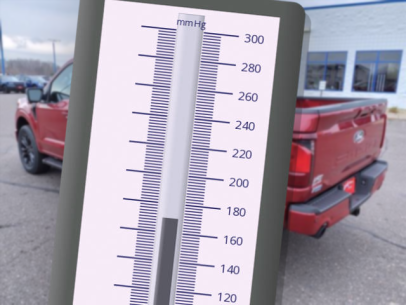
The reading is mmHg 170
